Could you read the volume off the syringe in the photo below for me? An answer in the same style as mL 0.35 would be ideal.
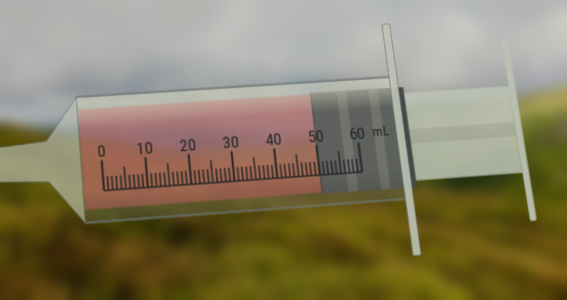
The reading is mL 50
